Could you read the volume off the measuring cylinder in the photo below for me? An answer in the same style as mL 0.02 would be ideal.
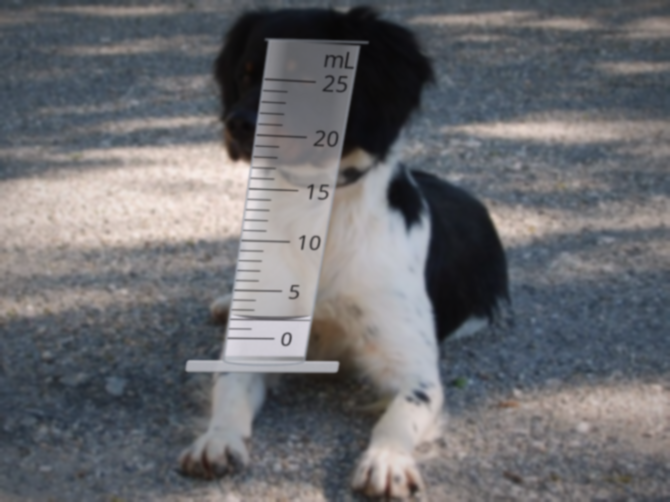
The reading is mL 2
